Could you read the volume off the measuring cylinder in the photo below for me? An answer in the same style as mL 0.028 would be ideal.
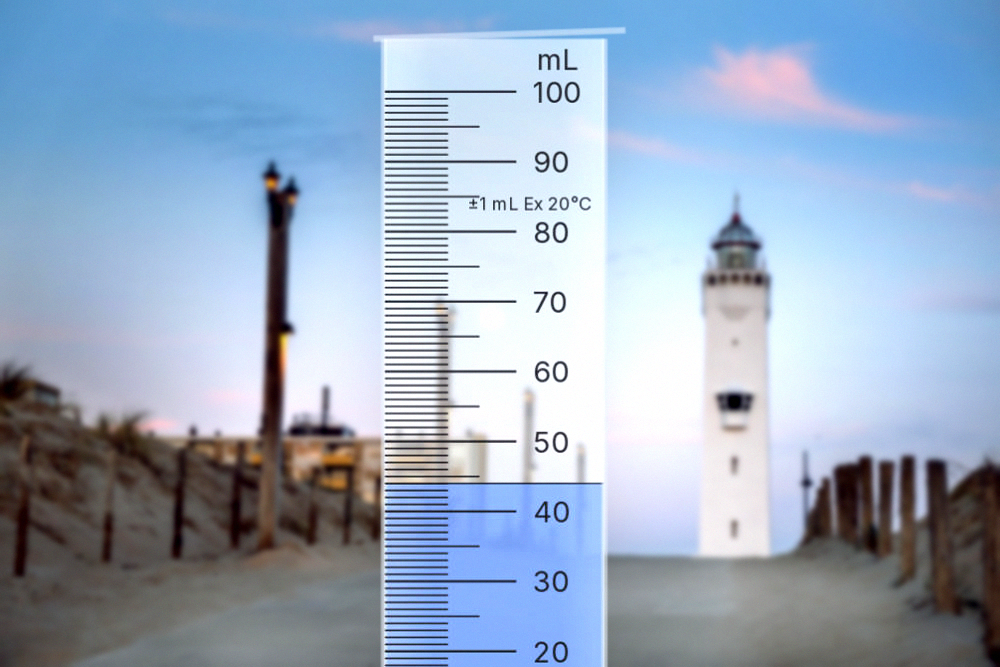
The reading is mL 44
